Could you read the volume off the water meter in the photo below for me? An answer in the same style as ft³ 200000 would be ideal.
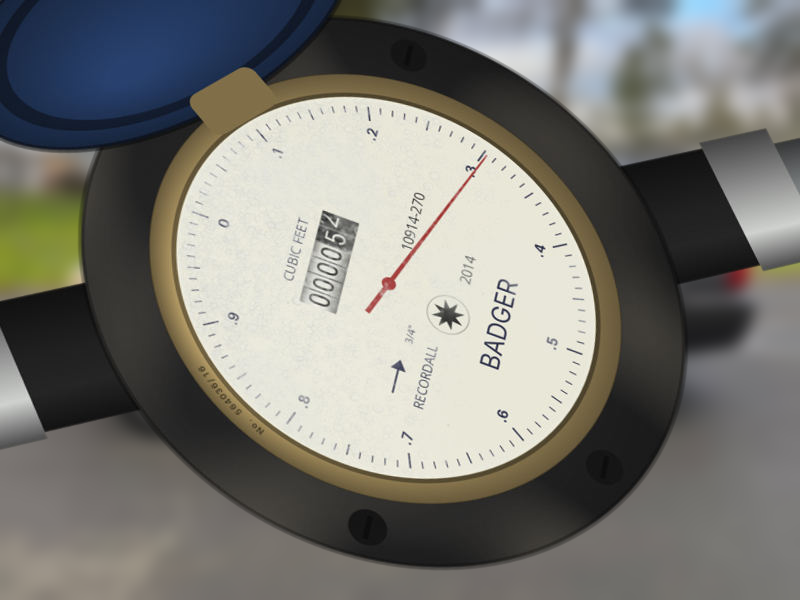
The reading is ft³ 52.30
